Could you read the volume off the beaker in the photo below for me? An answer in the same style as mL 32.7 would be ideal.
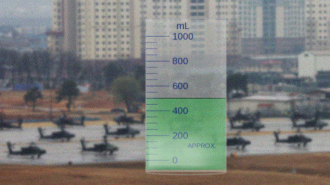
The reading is mL 500
